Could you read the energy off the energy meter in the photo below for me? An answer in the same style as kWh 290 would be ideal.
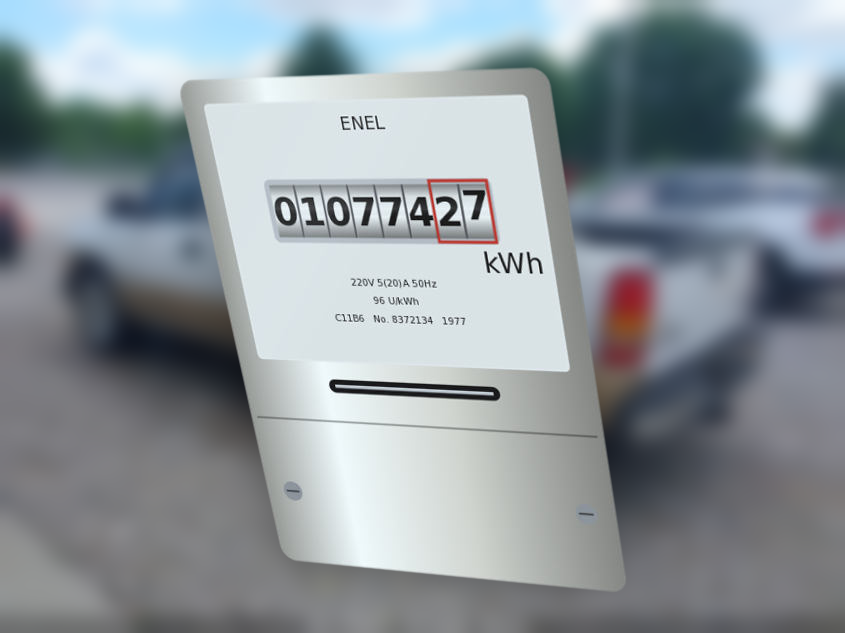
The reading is kWh 10774.27
